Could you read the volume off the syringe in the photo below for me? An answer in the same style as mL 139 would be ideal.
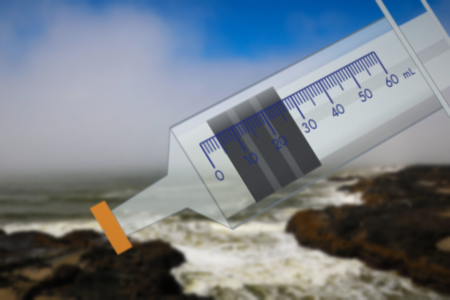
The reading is mL 5
